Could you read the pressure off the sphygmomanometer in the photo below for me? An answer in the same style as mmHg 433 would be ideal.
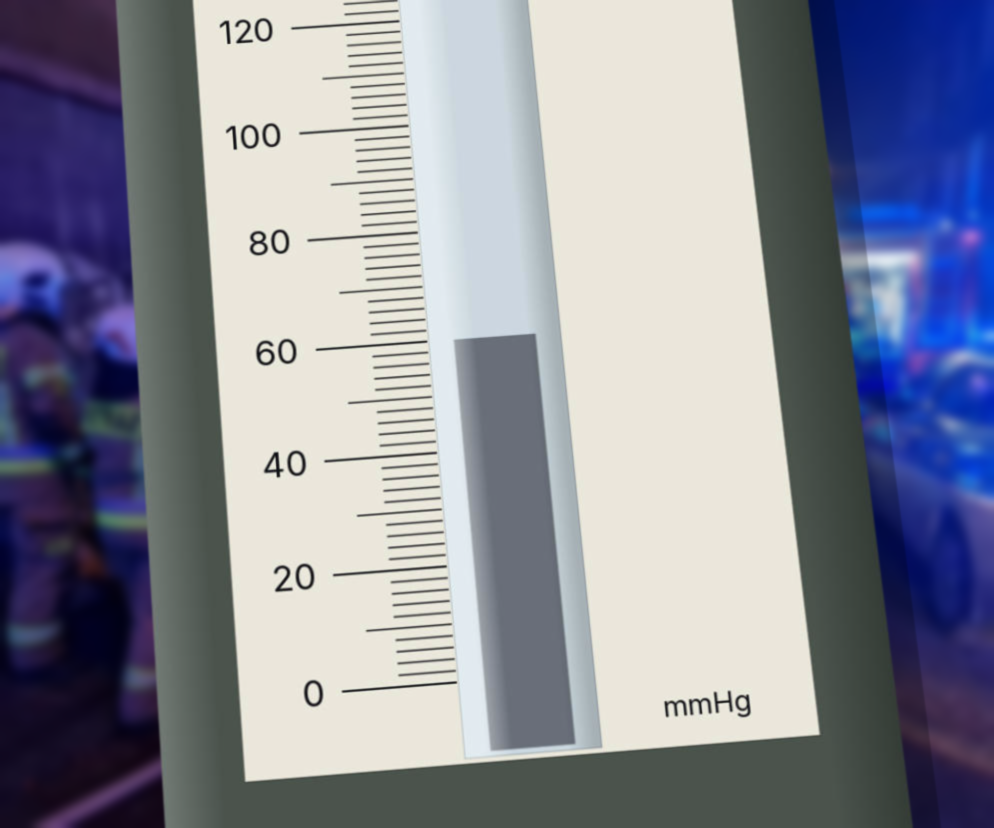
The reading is mmHg 60
